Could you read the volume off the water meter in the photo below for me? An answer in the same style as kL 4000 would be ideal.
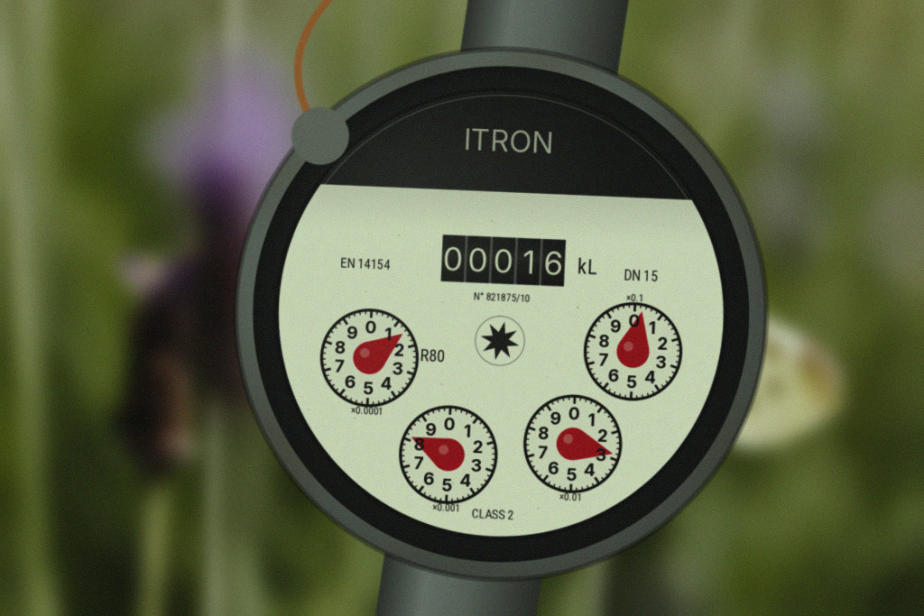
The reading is kL 16.0281
